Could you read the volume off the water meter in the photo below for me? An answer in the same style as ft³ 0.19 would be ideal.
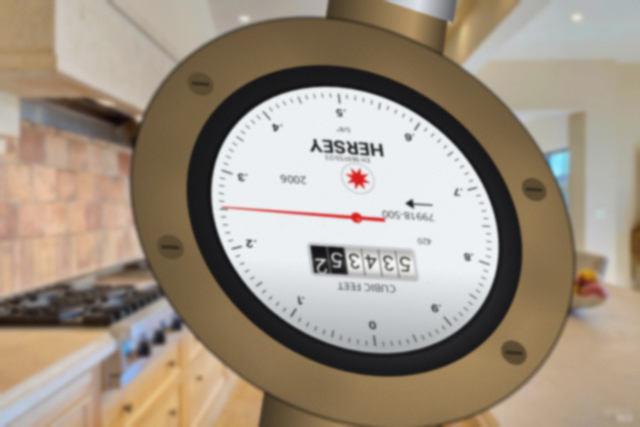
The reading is ft³ 534352.25
